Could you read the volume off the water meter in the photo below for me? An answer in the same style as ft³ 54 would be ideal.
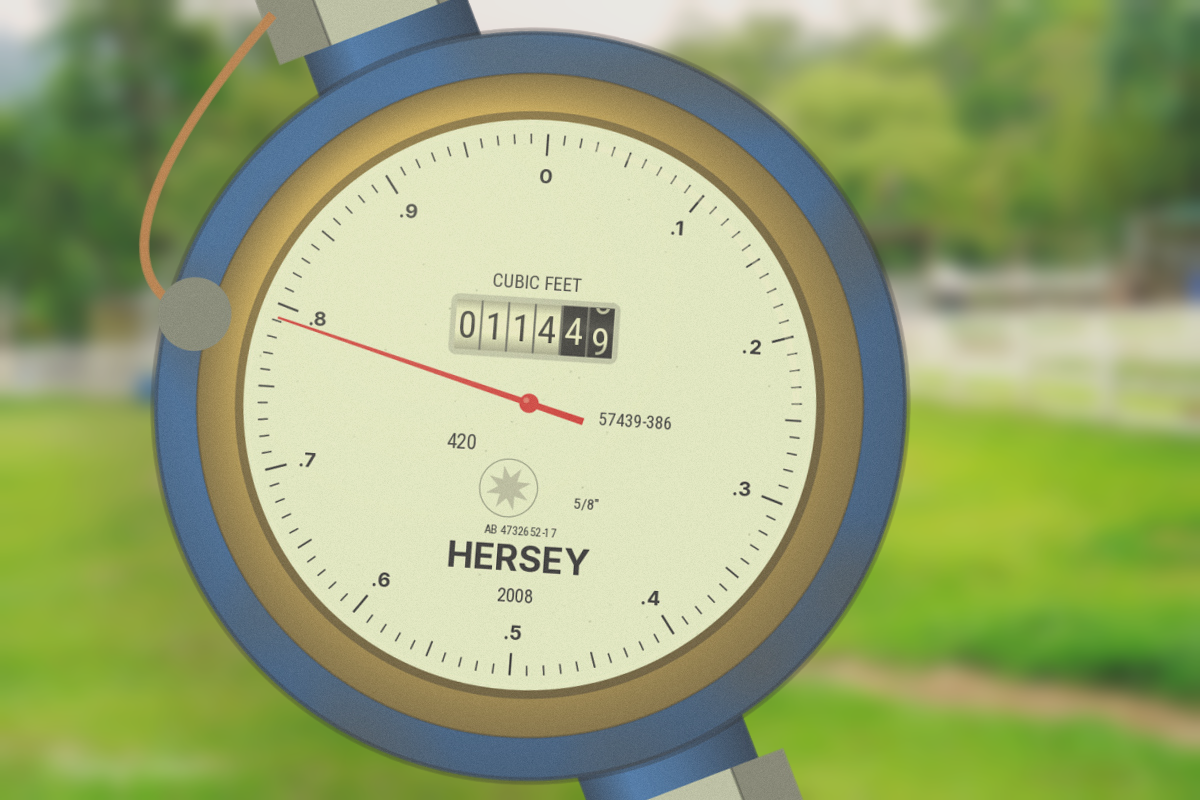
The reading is ft³ 11448.79
